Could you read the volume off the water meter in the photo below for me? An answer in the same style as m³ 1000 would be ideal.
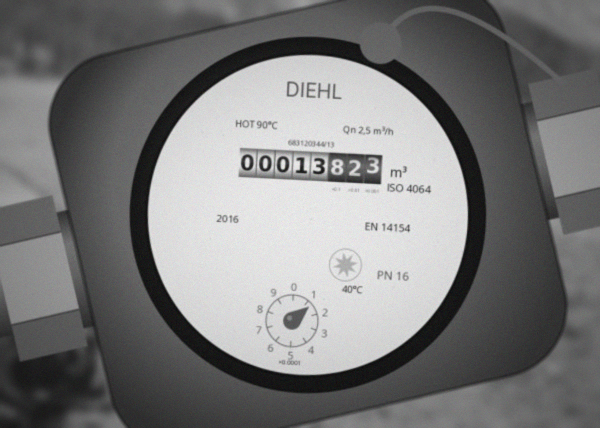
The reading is m³ 13.8231
